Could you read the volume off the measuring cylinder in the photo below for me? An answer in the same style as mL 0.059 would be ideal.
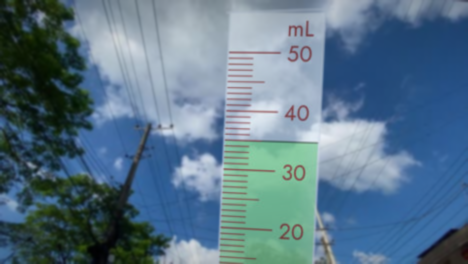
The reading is mL 35
